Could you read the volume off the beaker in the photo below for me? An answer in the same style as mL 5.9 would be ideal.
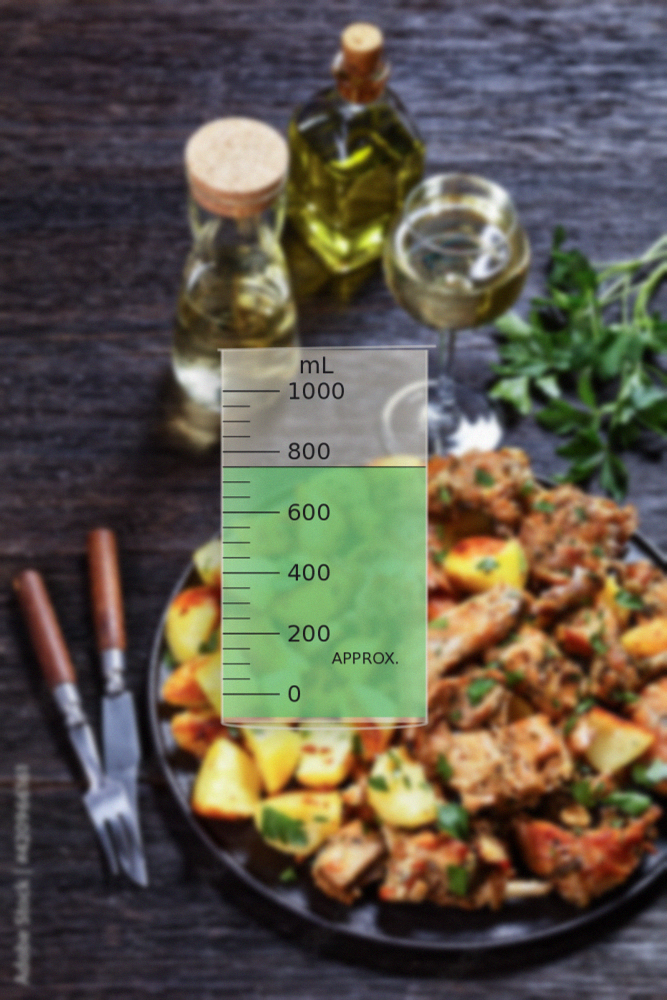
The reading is mL 750
